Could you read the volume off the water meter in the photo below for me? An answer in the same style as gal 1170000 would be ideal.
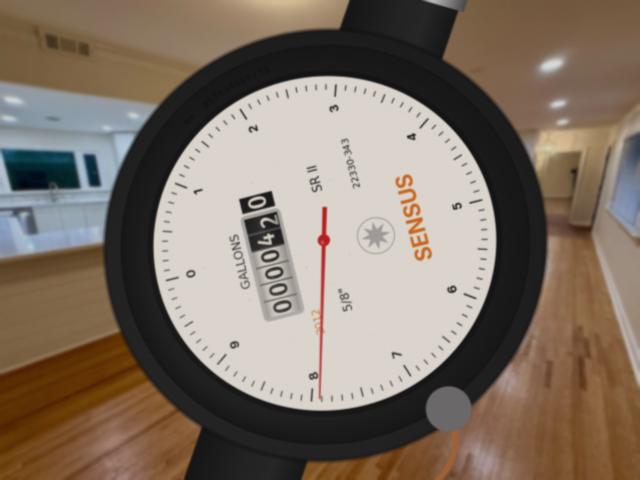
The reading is gal 417.9
